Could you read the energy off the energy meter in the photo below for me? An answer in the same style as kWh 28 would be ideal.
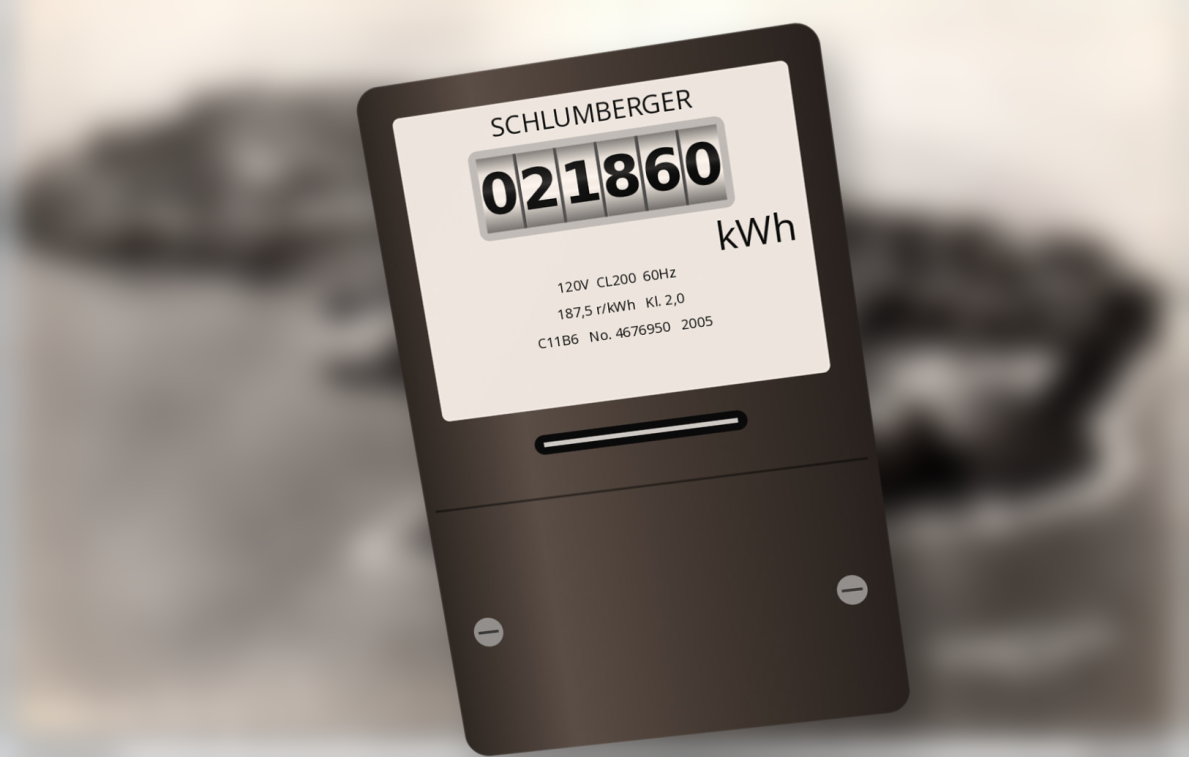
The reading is kWh 21860
